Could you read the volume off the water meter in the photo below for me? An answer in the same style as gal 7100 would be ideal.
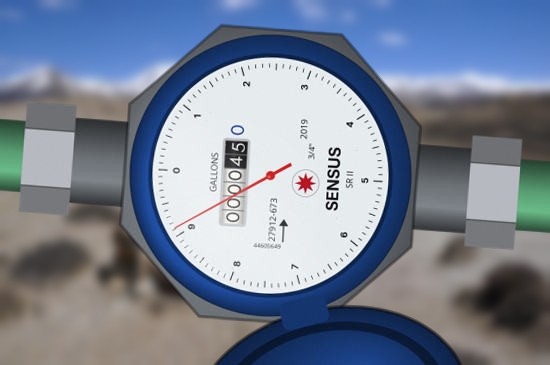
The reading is gal 449.1
